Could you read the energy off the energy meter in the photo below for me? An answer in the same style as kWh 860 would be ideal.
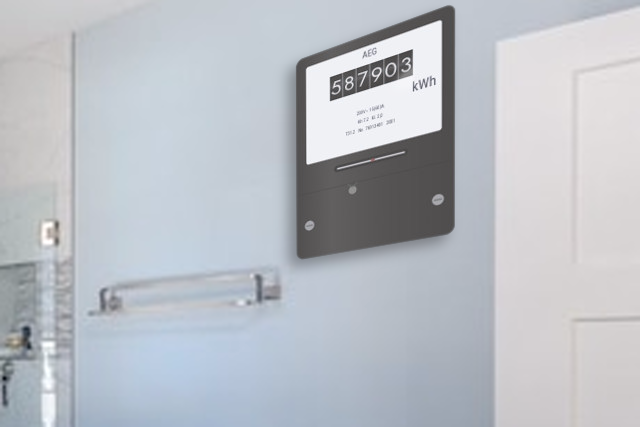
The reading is kWh 587903
